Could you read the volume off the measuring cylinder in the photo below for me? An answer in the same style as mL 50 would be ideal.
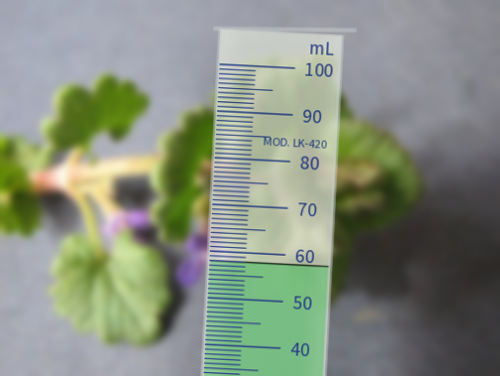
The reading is mL 58
